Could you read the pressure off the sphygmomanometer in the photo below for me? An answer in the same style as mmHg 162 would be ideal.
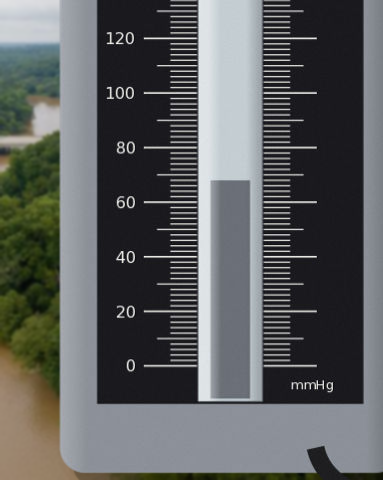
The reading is mmHg 68
